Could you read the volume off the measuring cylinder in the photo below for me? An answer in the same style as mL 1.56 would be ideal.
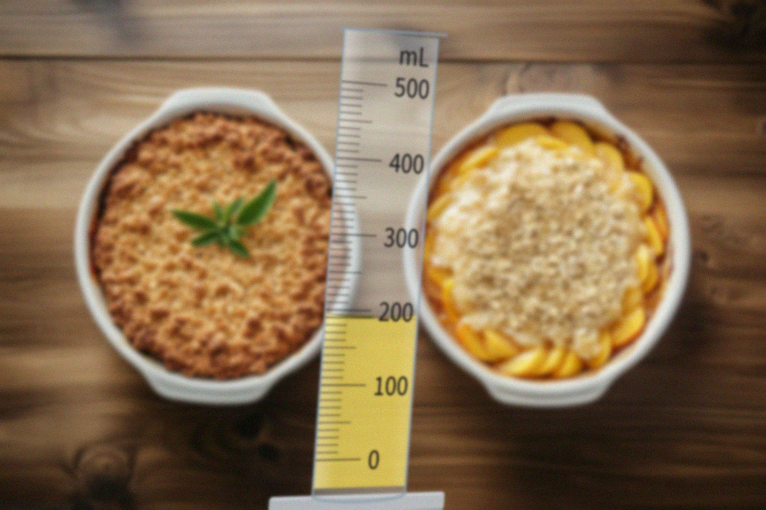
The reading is mL 190
